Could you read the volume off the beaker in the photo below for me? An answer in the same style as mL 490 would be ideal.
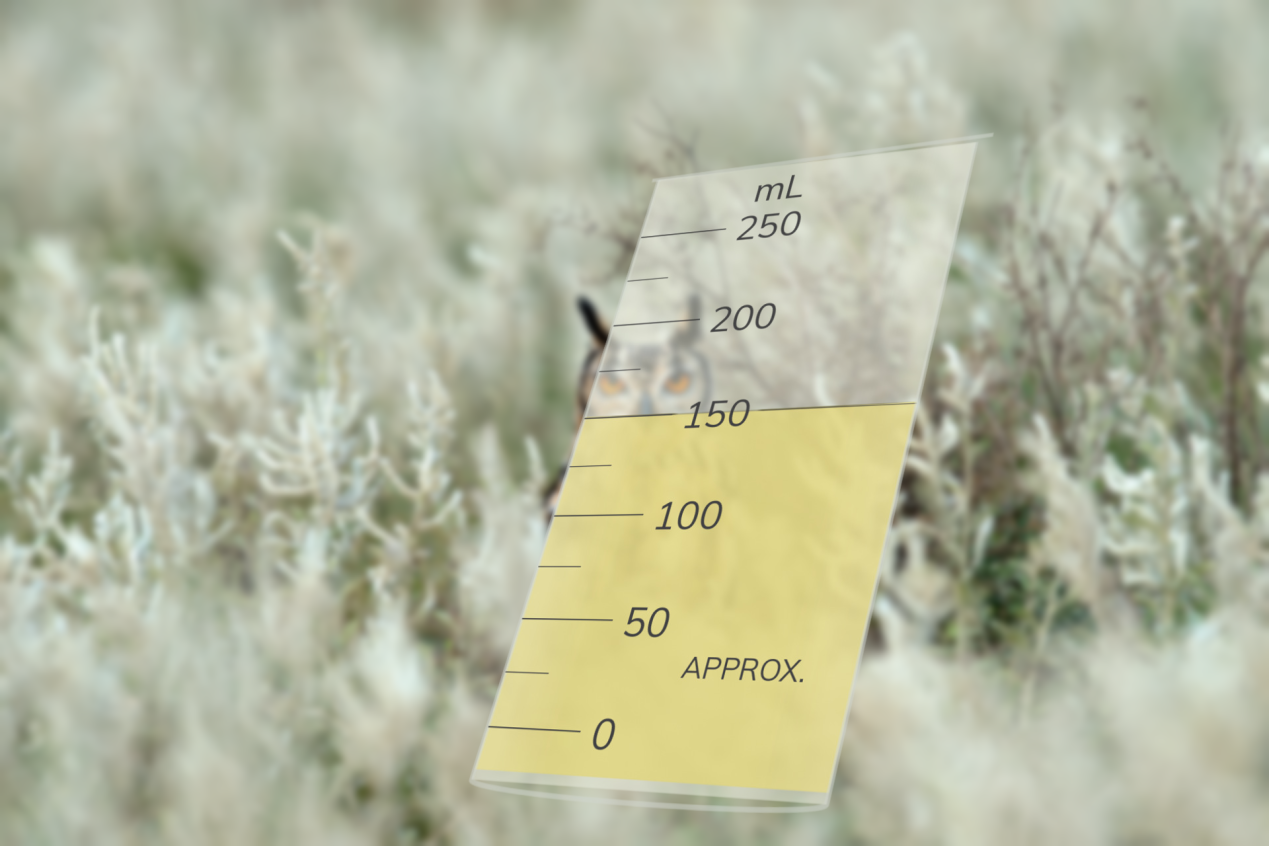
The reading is mL 150
